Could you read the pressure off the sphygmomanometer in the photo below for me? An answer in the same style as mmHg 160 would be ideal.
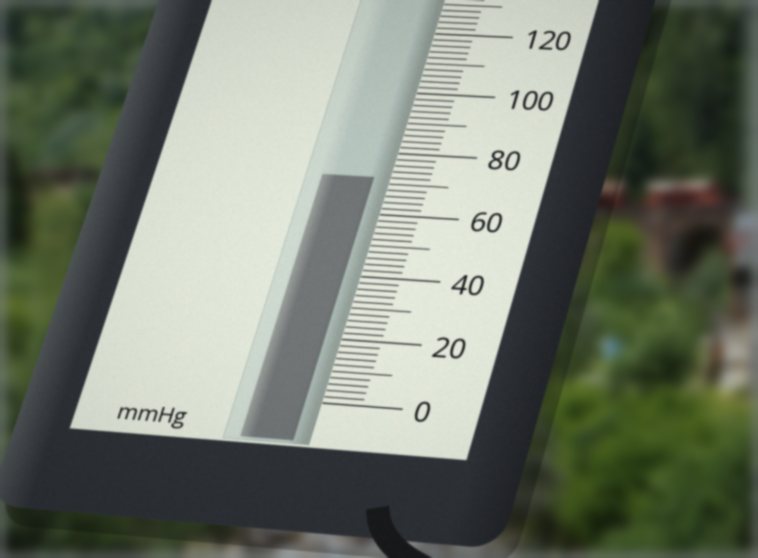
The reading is mmHg 72
